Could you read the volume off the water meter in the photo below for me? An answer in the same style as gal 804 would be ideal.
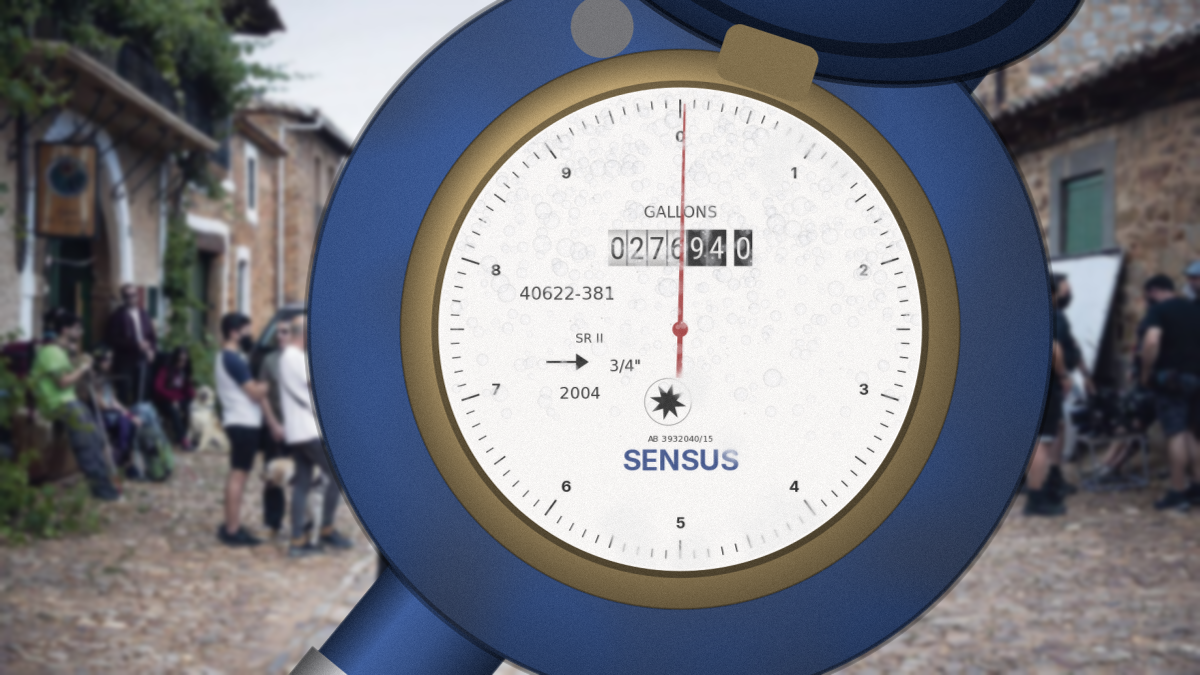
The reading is gal 276940.0
